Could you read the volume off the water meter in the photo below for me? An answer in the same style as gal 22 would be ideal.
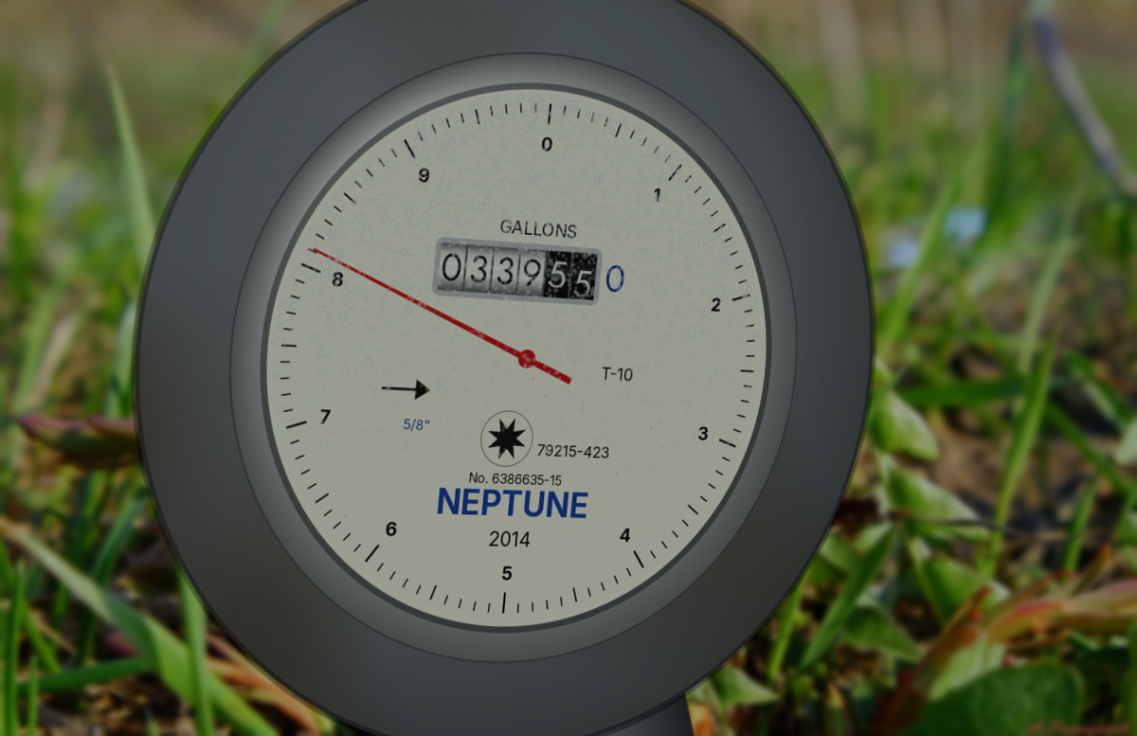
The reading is gal 339548.1
